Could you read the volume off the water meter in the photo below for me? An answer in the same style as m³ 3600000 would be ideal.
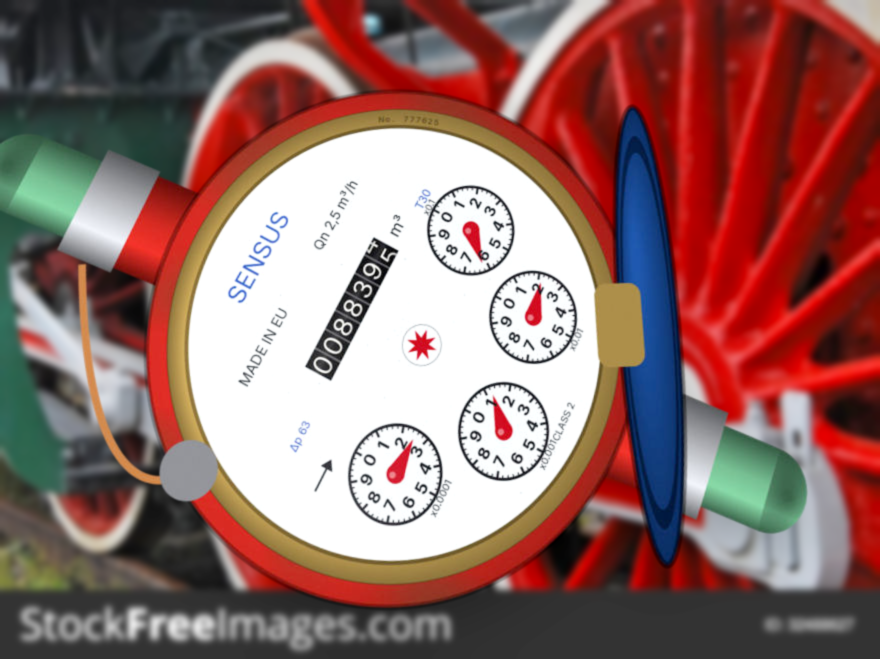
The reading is m³ 88394.6212
